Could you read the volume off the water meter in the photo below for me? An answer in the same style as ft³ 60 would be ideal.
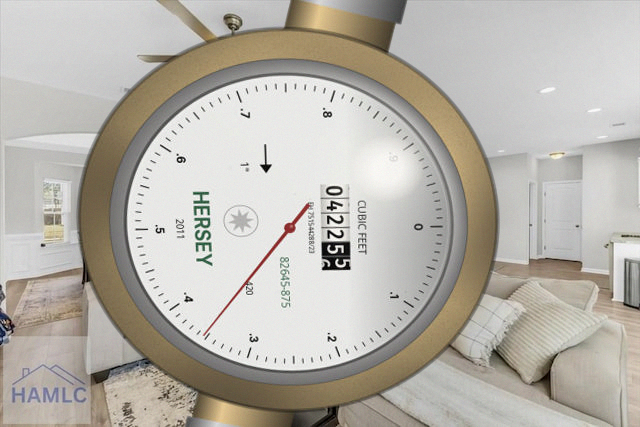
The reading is ft³ 42255.35
